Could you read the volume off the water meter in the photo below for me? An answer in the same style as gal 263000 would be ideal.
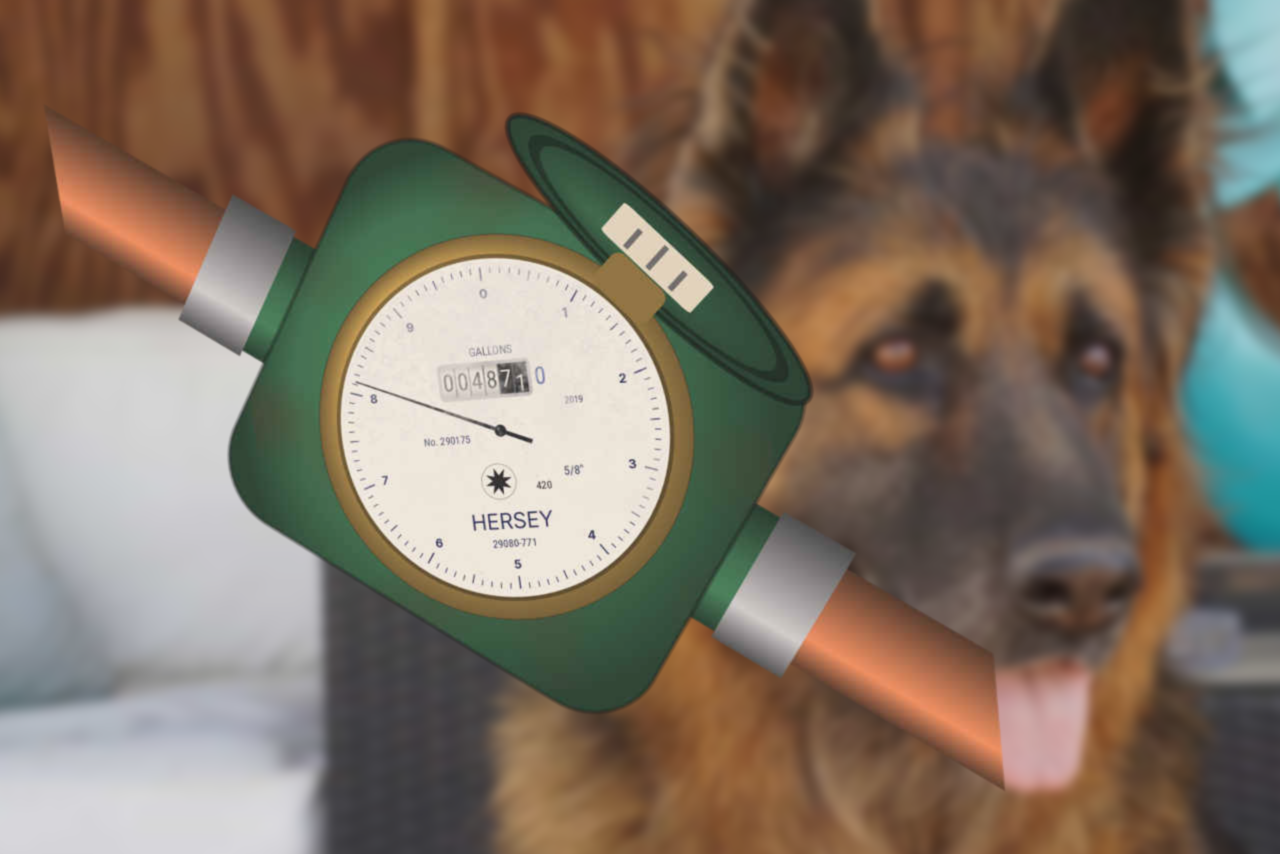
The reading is gal 48708.1
